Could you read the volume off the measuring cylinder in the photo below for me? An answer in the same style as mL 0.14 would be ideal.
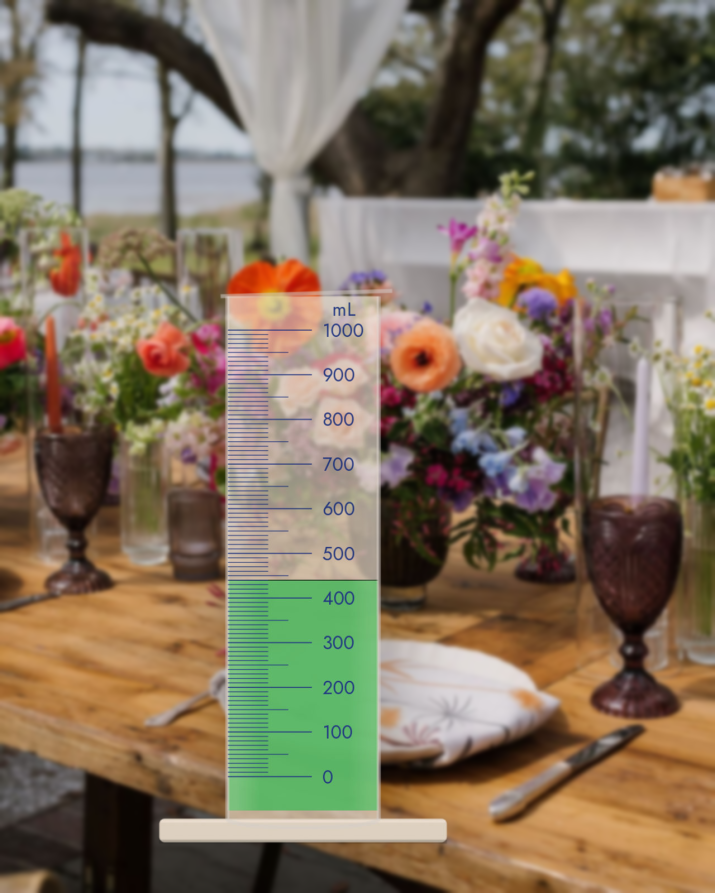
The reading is mL 440
